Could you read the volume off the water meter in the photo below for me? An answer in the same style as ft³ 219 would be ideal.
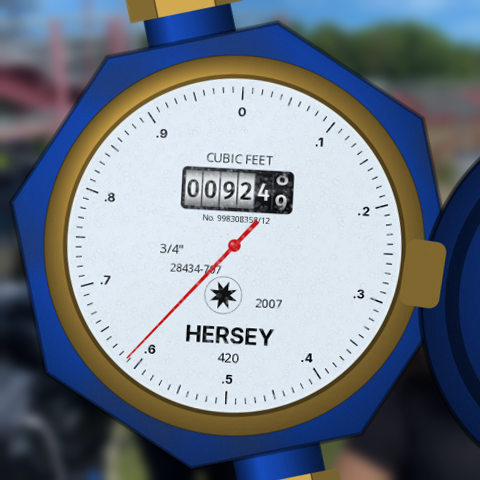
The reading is ft³ 9248.61
